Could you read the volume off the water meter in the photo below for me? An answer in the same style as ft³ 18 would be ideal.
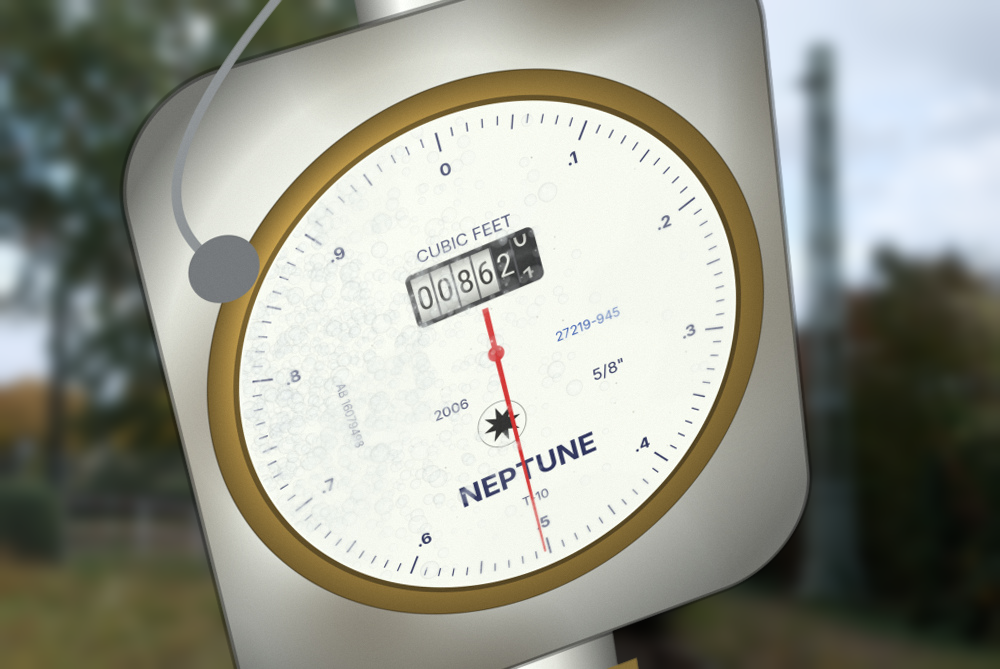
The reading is ft³ 8620.50
